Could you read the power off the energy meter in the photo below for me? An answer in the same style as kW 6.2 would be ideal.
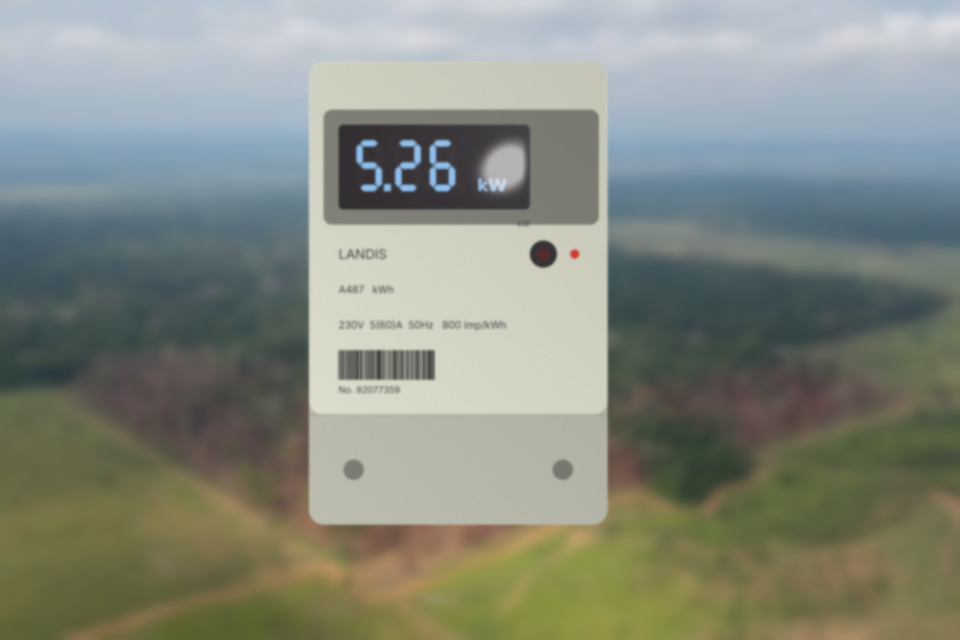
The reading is kW 5.26
